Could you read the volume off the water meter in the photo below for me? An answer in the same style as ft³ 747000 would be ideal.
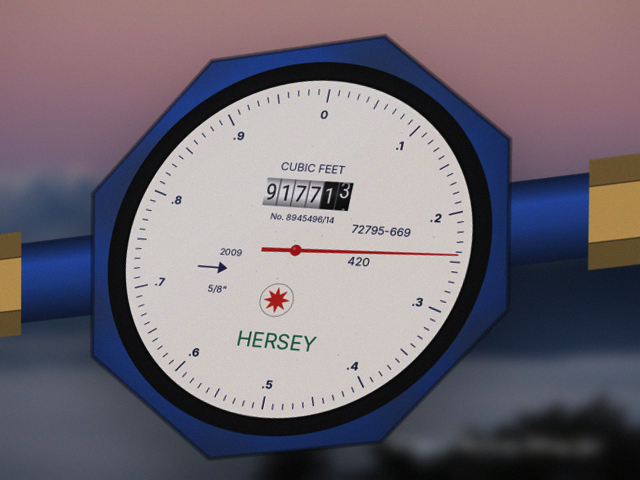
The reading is ft³ 917713.24
